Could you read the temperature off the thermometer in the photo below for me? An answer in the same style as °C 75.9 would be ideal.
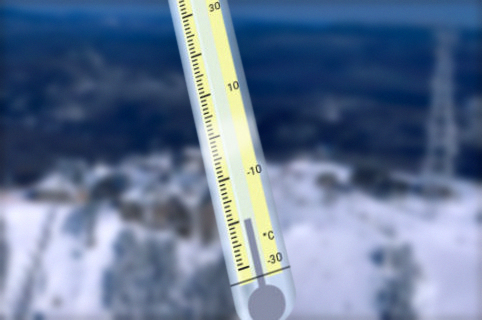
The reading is °C -20
